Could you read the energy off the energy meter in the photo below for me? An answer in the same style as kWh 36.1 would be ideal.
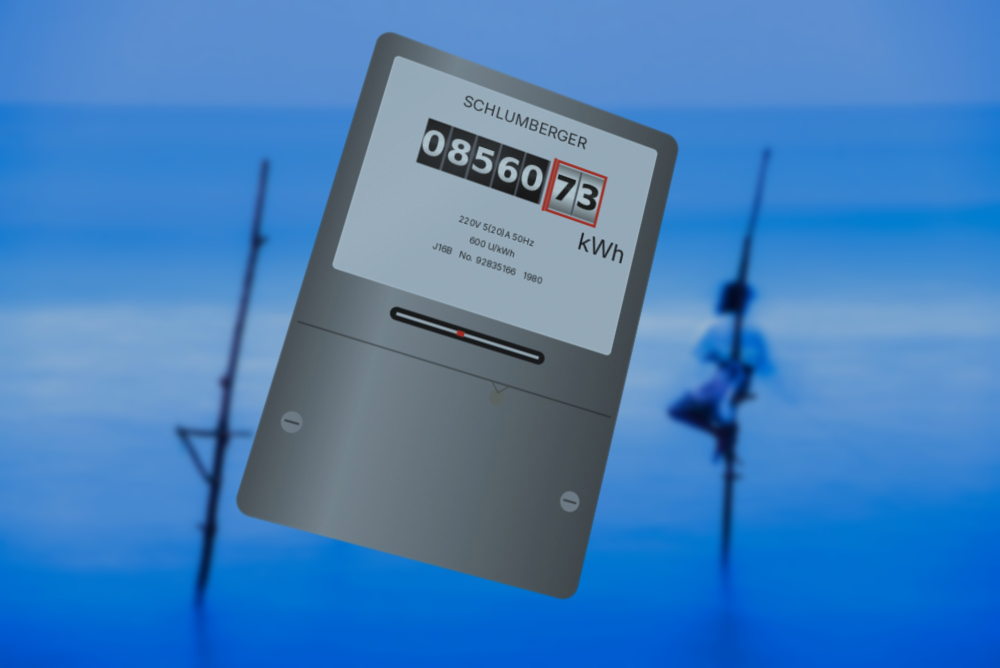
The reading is kWh 8560.73
